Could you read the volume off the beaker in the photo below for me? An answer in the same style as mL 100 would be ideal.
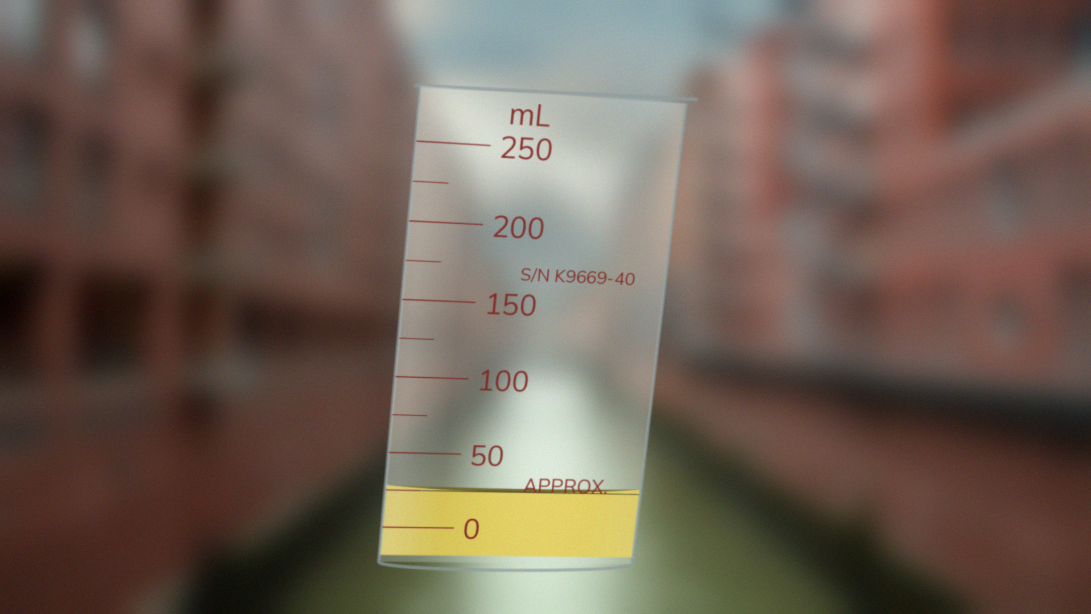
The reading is mL 25
